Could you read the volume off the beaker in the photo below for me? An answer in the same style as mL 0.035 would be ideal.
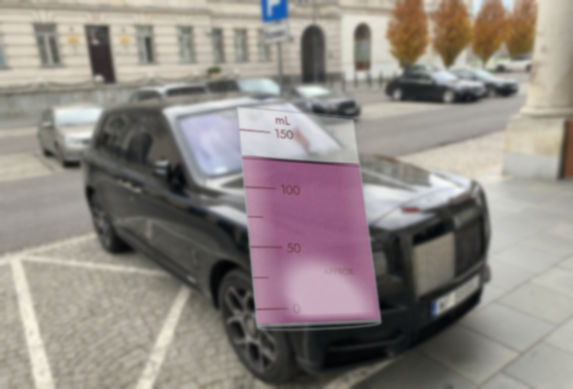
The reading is mL 125
